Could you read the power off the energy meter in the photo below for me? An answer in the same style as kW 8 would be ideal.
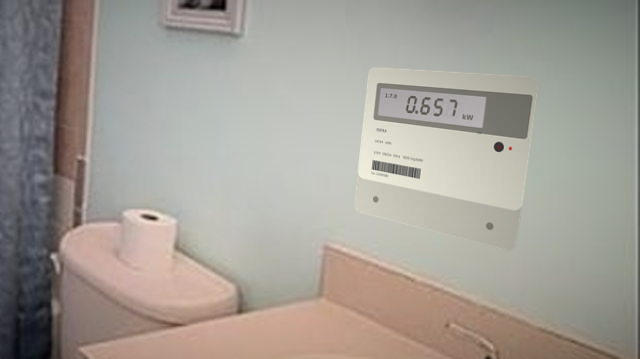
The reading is kW 0.657
